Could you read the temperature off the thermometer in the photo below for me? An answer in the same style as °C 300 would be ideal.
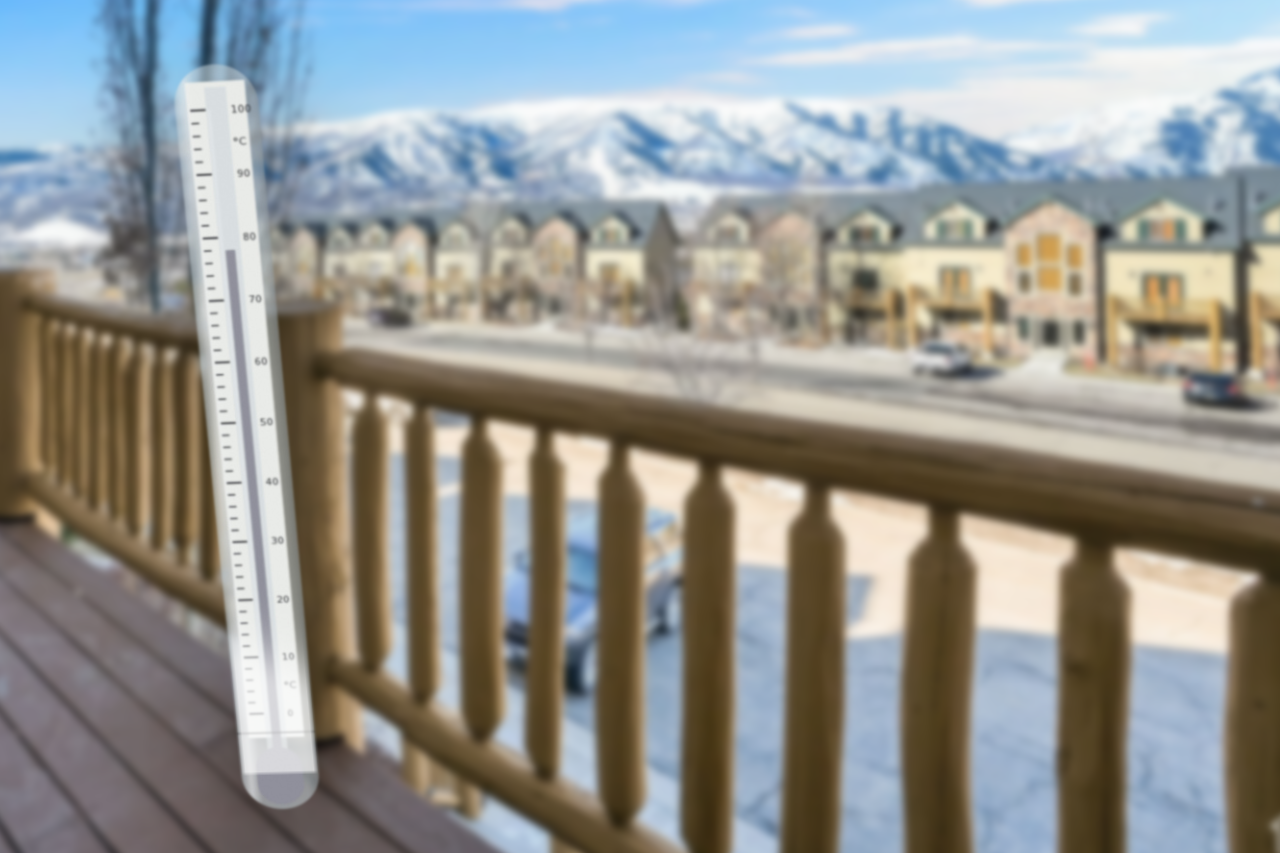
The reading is °C 78
